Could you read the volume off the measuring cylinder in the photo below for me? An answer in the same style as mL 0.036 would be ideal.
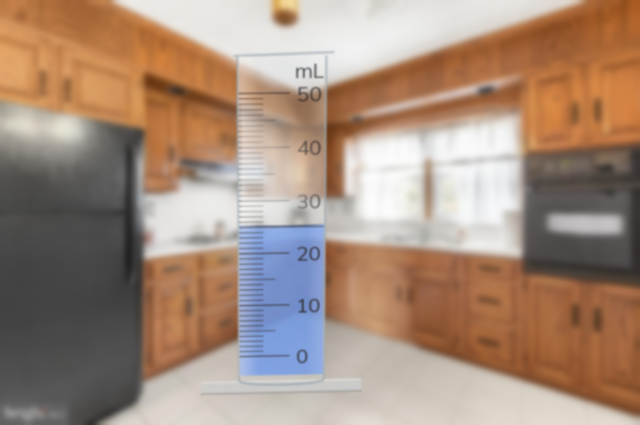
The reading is mL 25
